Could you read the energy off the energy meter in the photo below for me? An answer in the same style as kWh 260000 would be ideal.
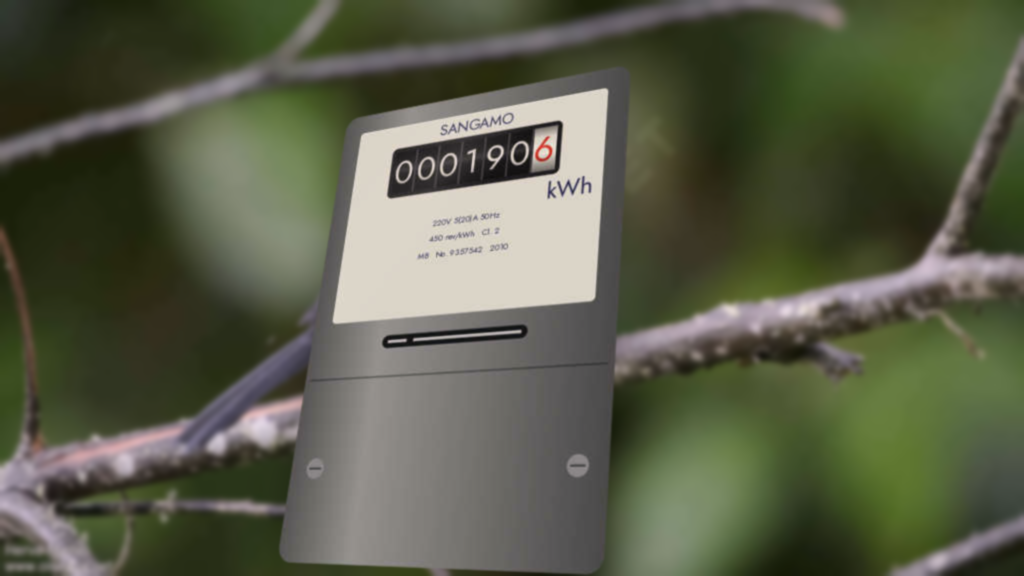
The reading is kWh 190.6
